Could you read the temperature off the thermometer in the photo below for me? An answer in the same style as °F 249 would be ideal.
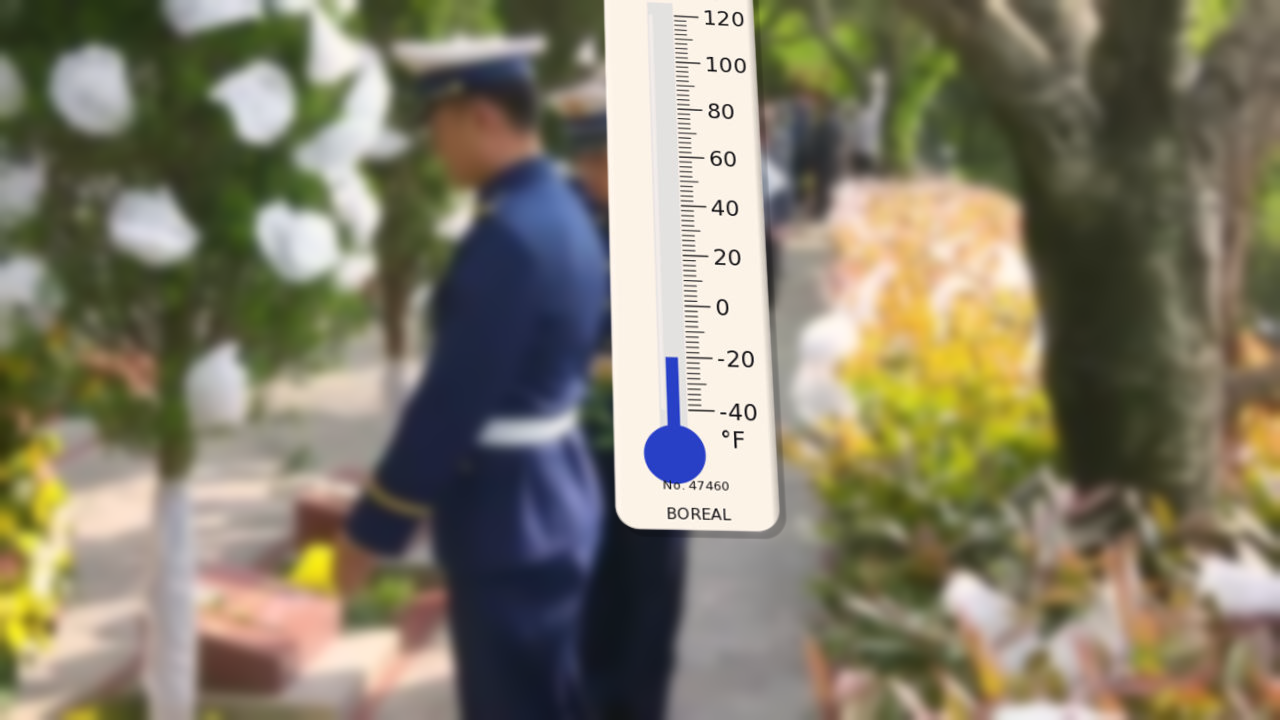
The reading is °F -20
